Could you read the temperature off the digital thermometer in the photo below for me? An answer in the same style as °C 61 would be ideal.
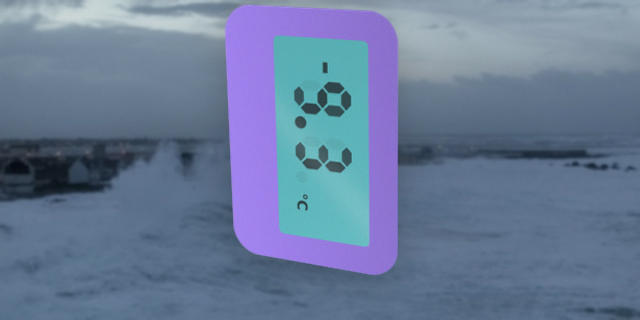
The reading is °C -9.3
